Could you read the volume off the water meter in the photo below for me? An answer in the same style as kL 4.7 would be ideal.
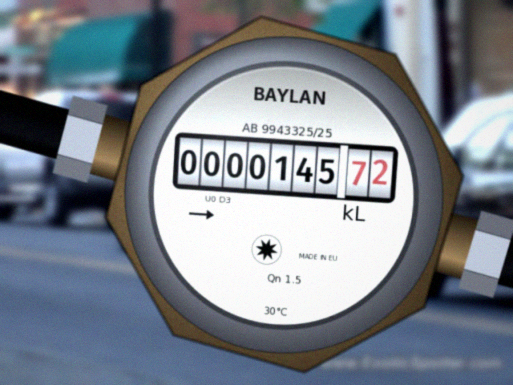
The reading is kL 145.72
